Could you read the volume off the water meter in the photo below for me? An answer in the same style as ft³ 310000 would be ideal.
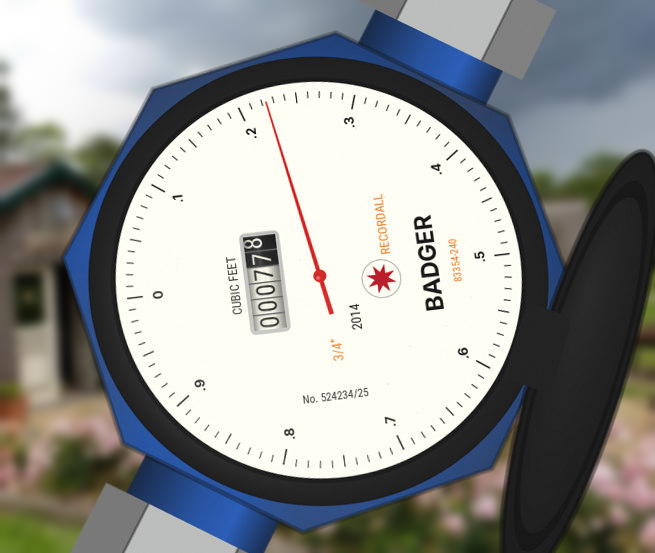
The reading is ft³ 778.22
